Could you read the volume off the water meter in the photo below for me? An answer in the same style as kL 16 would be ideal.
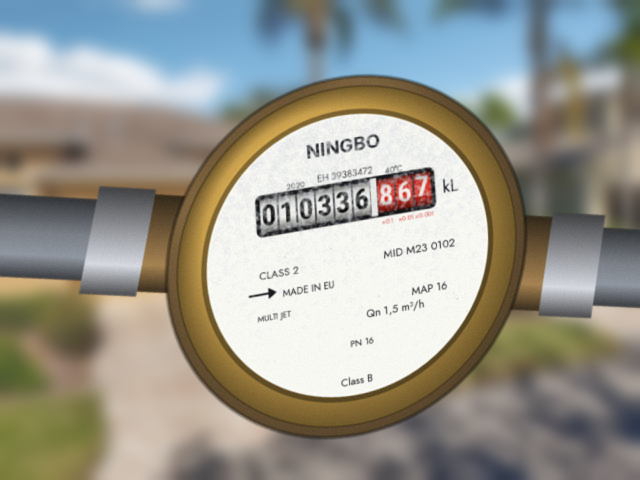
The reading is kL 10336.867
